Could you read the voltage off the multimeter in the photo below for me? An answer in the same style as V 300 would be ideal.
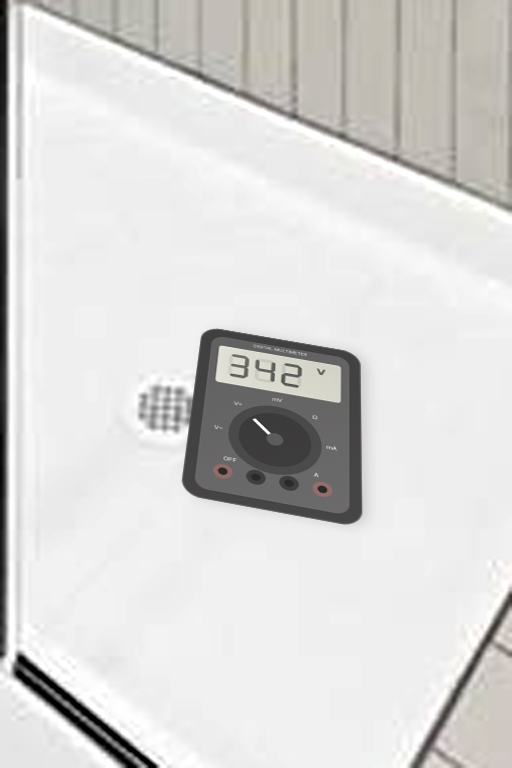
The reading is V 342
